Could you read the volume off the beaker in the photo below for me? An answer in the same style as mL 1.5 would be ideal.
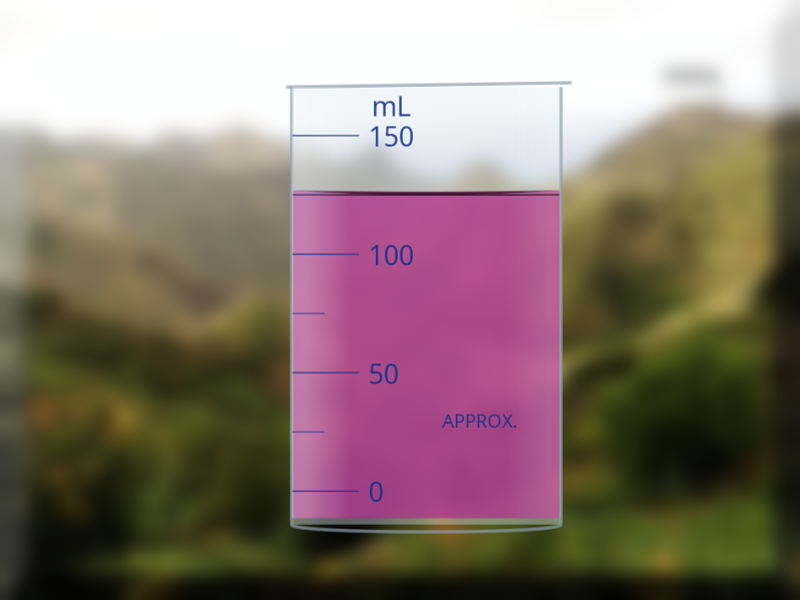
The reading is mL 125
